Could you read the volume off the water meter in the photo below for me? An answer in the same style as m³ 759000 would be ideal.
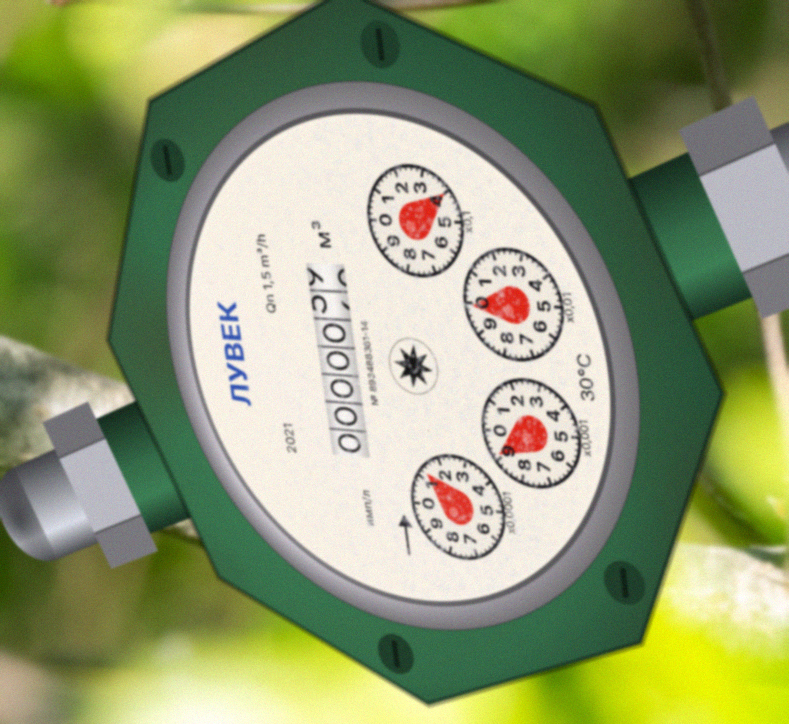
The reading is m³ 59.3991
